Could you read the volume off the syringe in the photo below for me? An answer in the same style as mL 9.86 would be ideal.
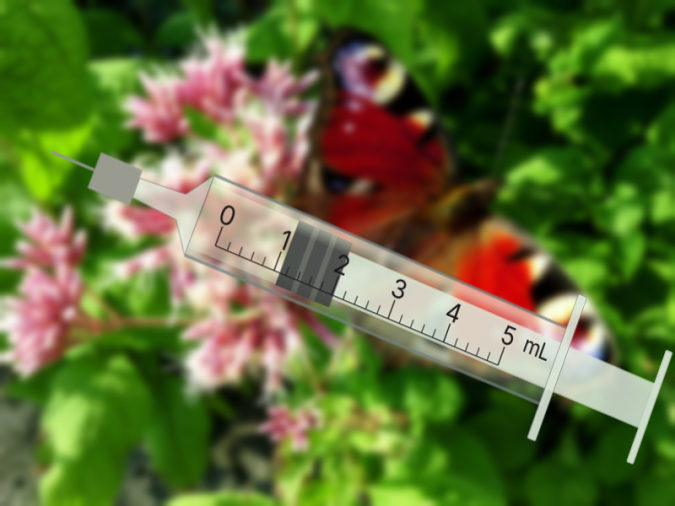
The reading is mL 1.1
